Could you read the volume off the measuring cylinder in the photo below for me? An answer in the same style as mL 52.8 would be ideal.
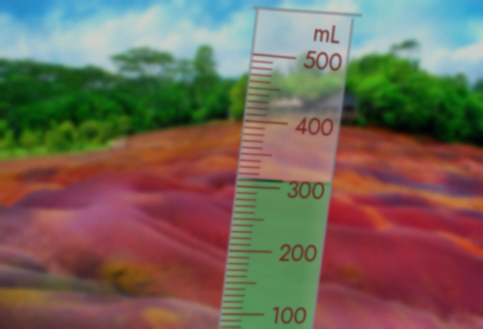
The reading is mL 310
